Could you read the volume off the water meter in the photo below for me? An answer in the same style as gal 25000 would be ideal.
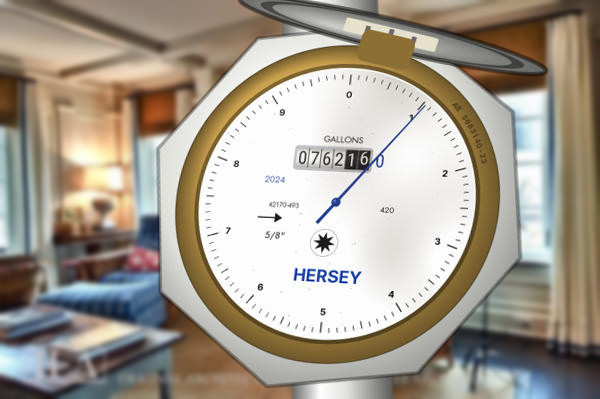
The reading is gal 762161.0
